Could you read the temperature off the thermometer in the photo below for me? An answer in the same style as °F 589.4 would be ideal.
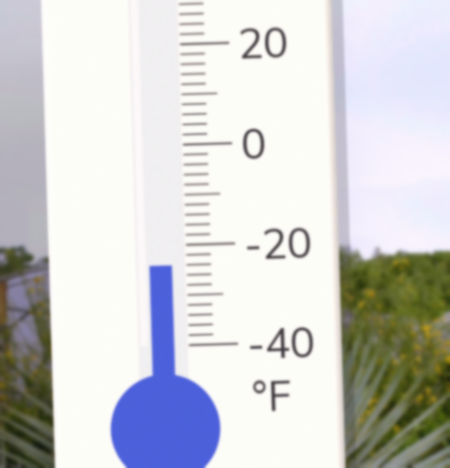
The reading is °F -24
